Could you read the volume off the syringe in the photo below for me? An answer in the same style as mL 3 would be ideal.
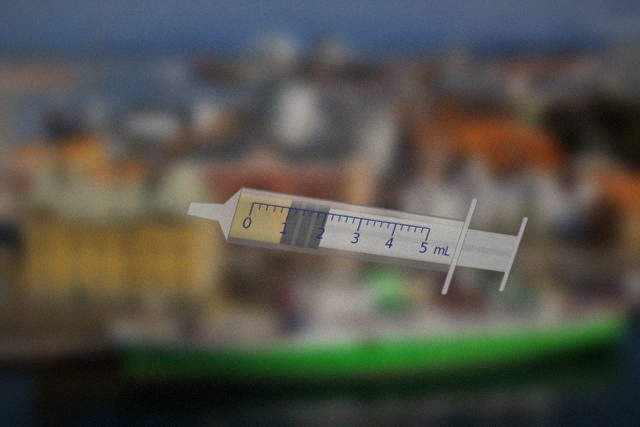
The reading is mL 1
